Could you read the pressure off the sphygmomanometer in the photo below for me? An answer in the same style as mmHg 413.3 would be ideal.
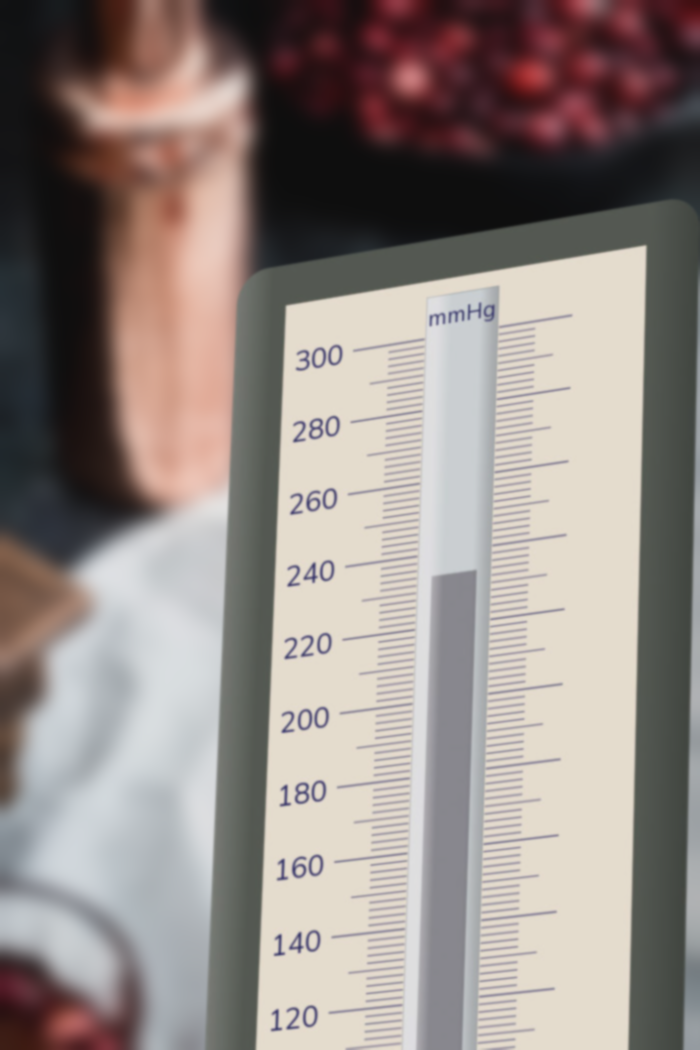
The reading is mmHg 234
